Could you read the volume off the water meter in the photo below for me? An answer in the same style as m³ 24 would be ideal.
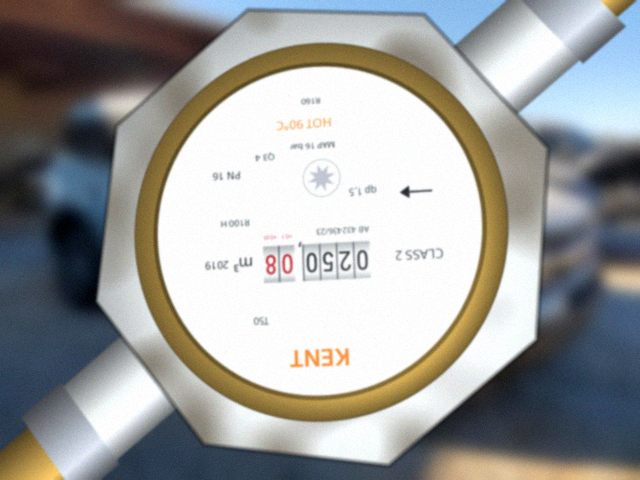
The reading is m³ 250.08
